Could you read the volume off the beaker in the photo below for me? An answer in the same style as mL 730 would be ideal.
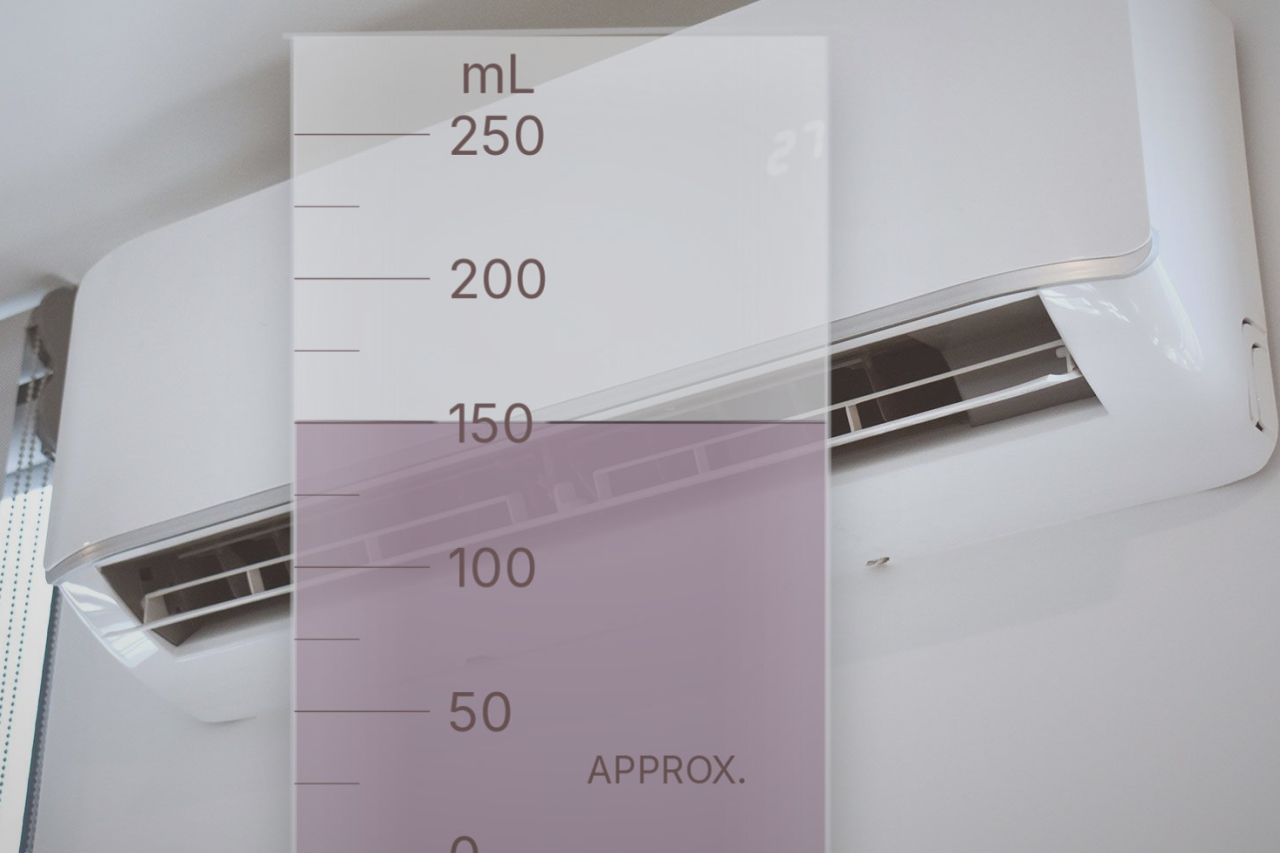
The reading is mL 150
